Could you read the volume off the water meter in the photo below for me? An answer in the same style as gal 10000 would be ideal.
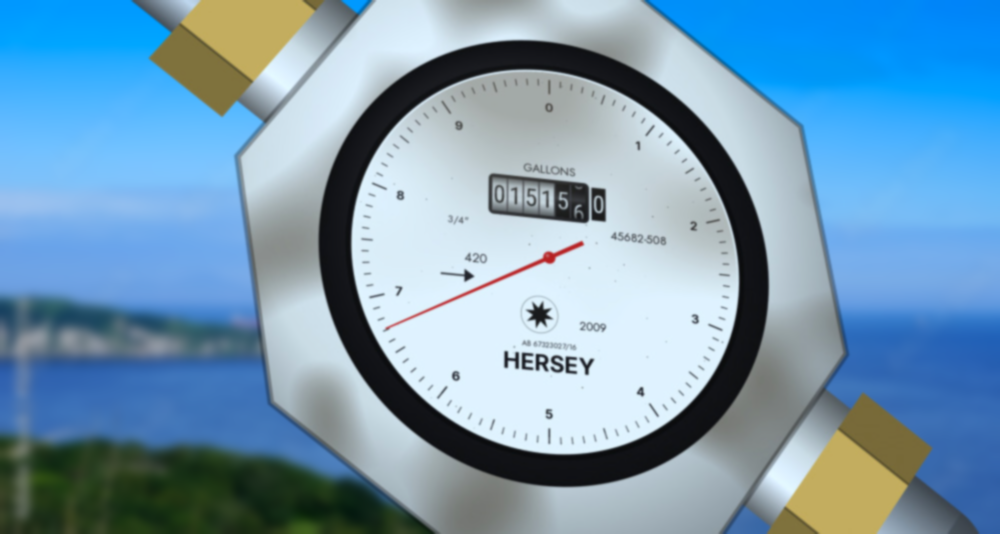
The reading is gal 151556.7
